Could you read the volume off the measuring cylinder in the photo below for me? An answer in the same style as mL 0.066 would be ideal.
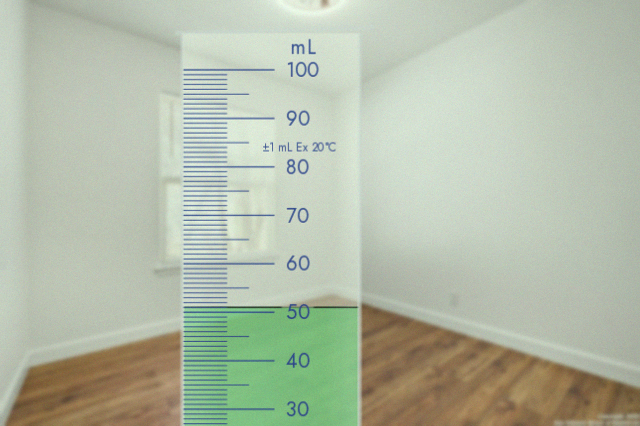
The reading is mL 51
